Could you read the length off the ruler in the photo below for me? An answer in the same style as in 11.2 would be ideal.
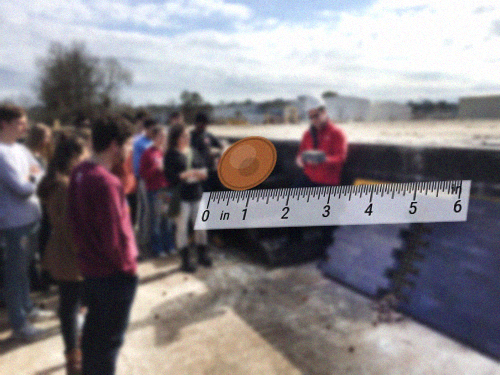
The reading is in 1.5
